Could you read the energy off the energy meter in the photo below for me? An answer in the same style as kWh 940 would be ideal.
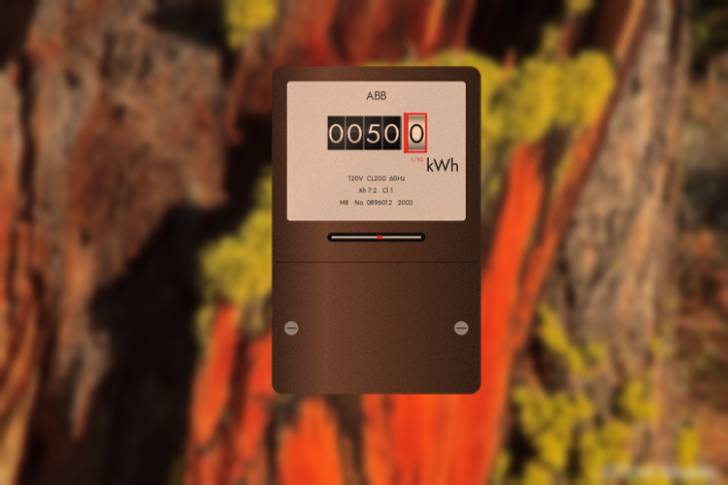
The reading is kWh 50.0
